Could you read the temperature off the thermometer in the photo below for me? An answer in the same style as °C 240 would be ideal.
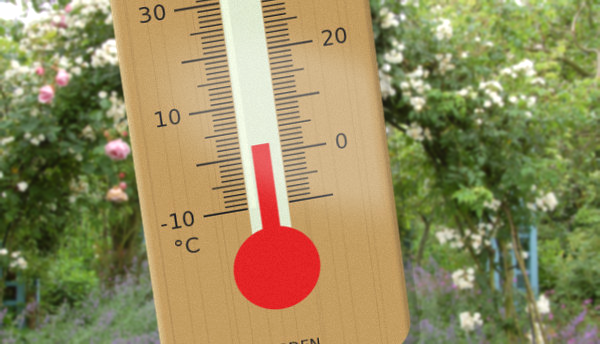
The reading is °C 2
